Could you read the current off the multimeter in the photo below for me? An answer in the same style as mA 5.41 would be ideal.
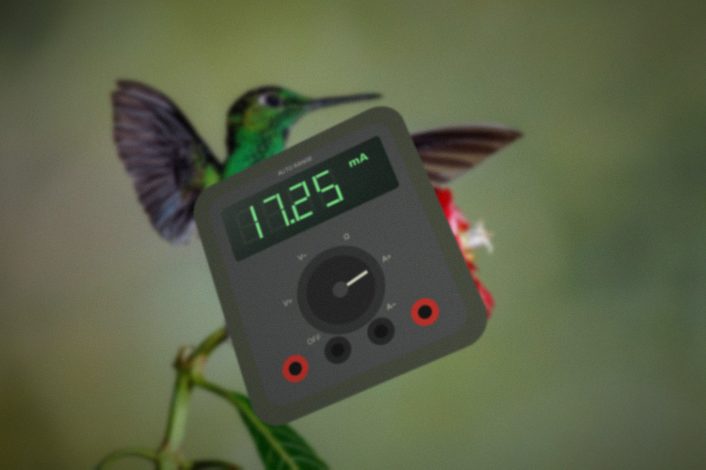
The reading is mA 17.25
